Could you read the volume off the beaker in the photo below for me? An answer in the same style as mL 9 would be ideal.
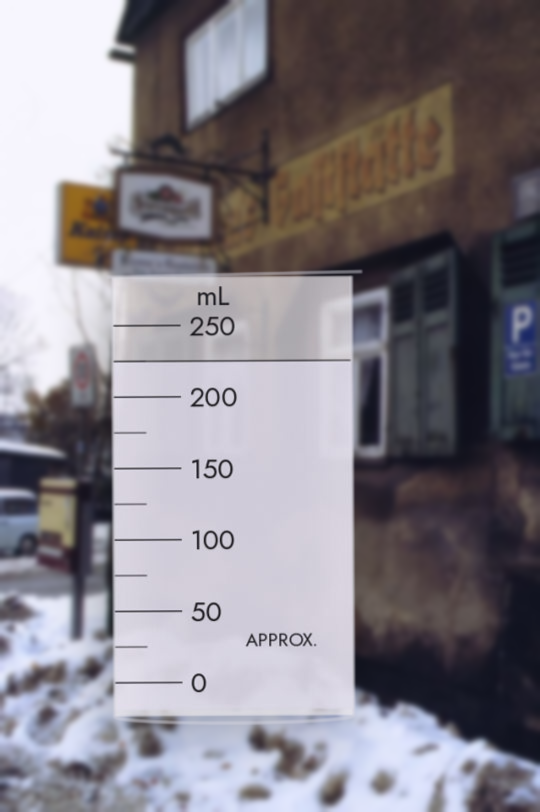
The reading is mL 225
